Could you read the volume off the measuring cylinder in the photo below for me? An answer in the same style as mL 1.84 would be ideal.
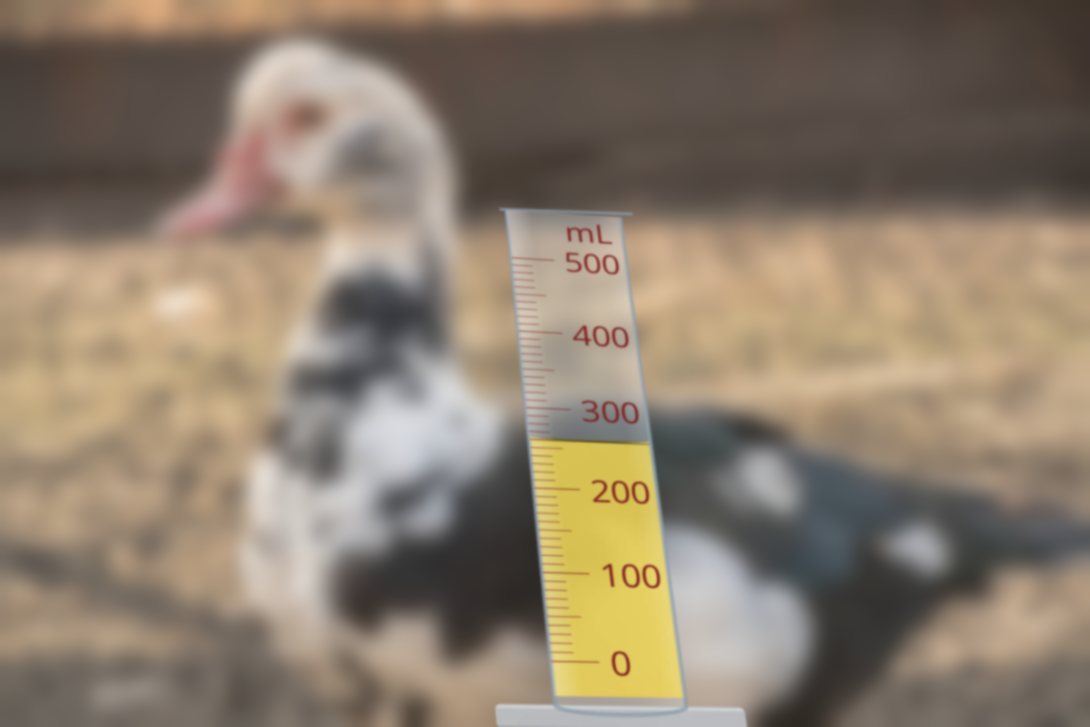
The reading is mL 260
